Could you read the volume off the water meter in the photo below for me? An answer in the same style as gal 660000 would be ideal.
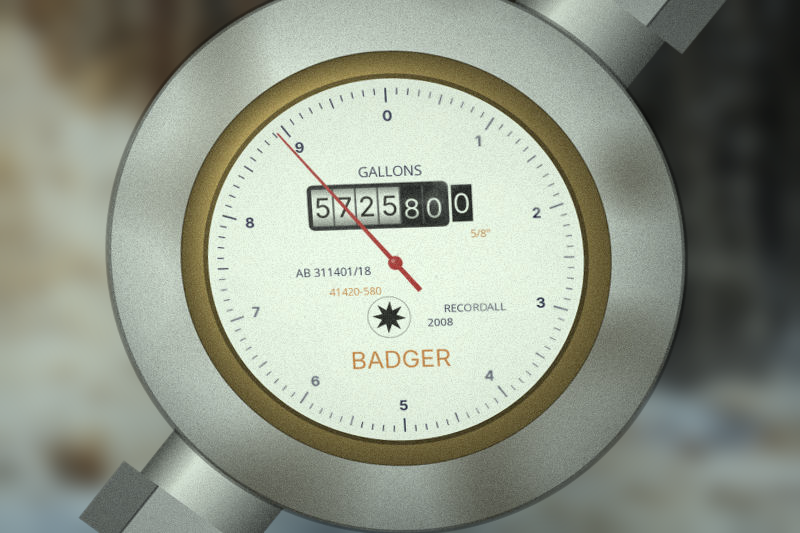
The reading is gal 5725798.9
